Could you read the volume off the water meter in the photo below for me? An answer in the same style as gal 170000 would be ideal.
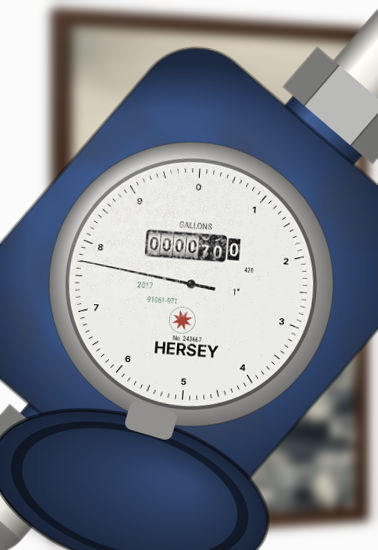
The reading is gal 697.7
